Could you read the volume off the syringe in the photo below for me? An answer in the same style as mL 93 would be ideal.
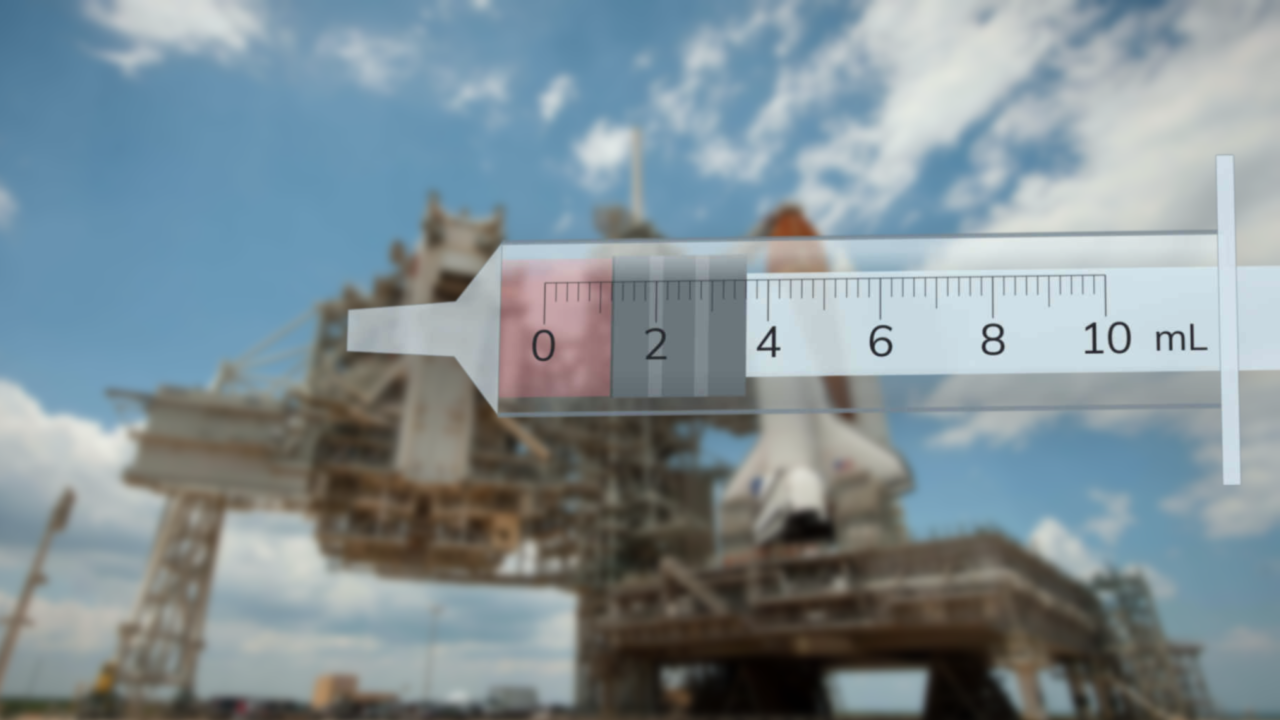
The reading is mL 1.2
